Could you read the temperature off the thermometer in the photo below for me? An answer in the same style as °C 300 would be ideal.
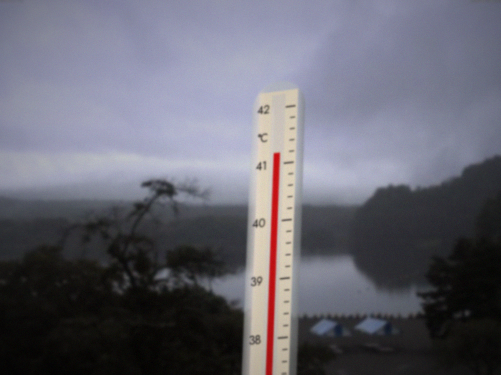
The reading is °C 41.2
